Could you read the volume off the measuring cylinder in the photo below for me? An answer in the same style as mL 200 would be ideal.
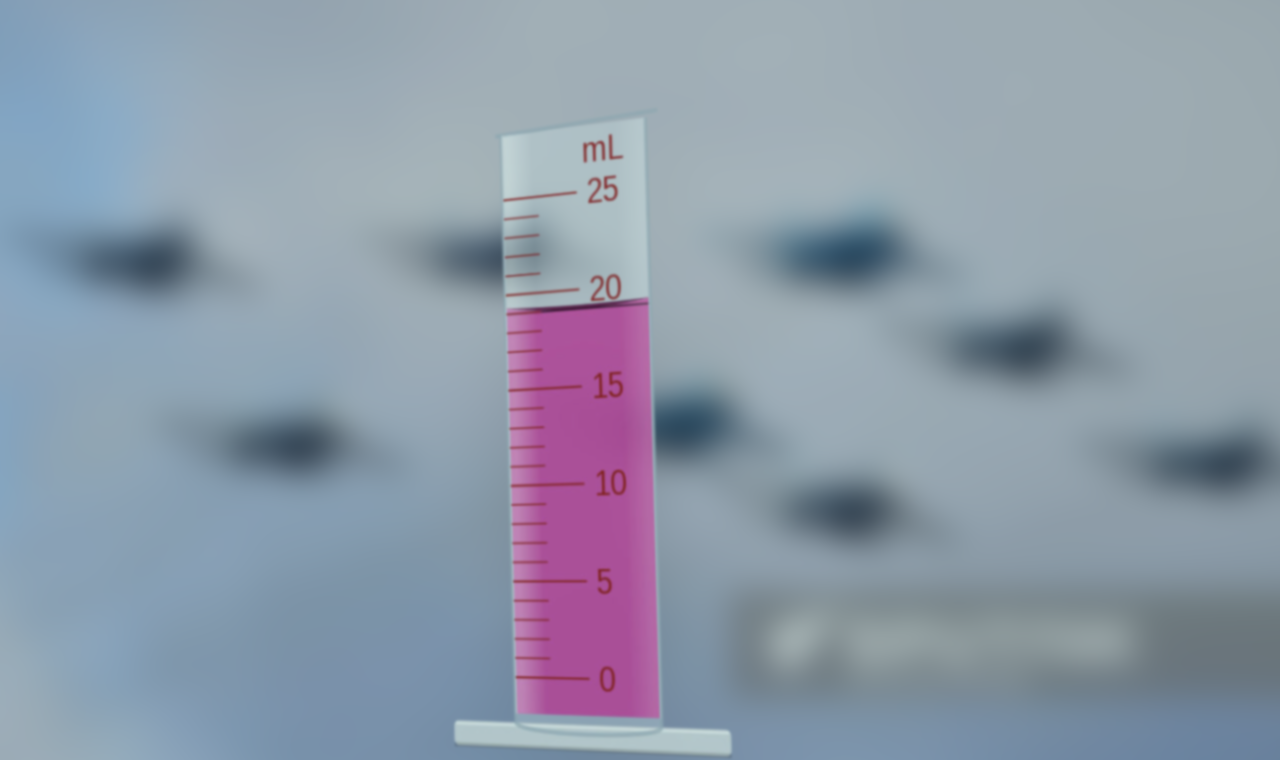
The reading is mL 19
